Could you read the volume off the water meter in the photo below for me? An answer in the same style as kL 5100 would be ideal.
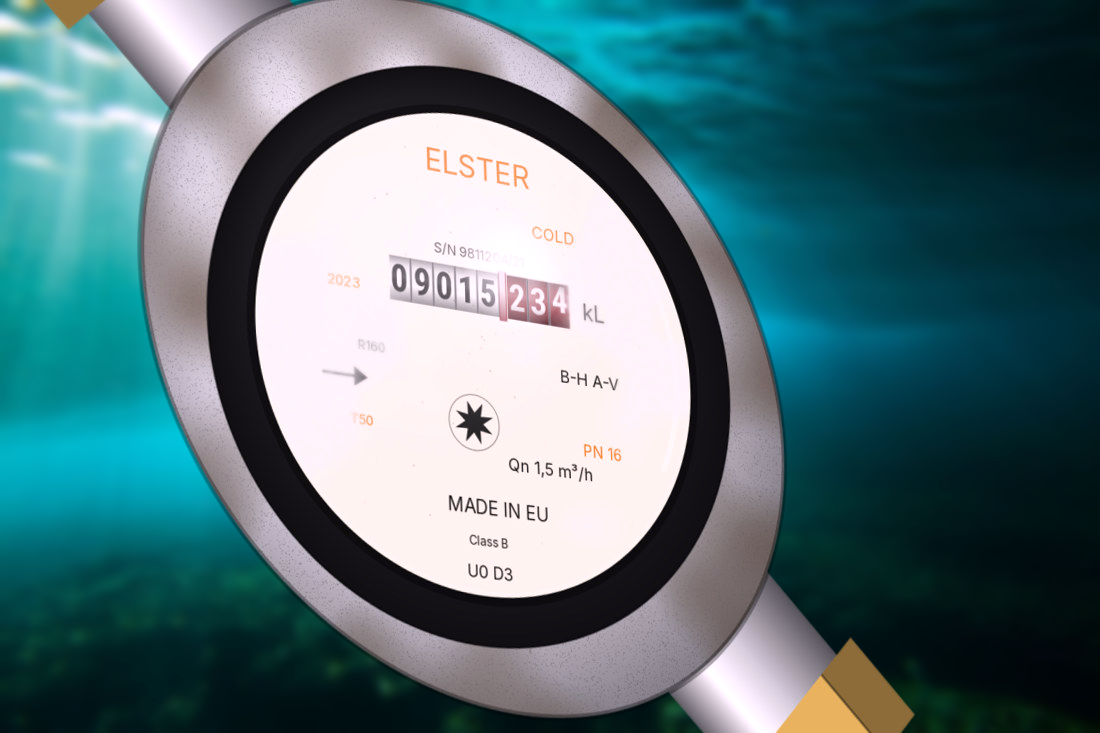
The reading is kL 9015.234
